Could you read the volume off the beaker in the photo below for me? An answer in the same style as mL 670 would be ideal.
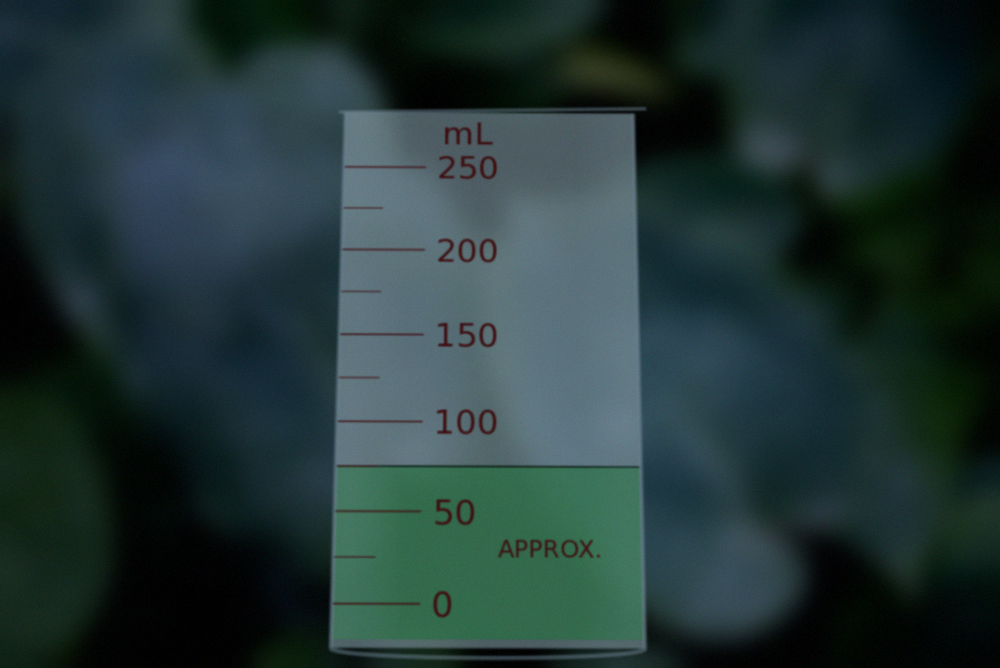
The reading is mL 75
